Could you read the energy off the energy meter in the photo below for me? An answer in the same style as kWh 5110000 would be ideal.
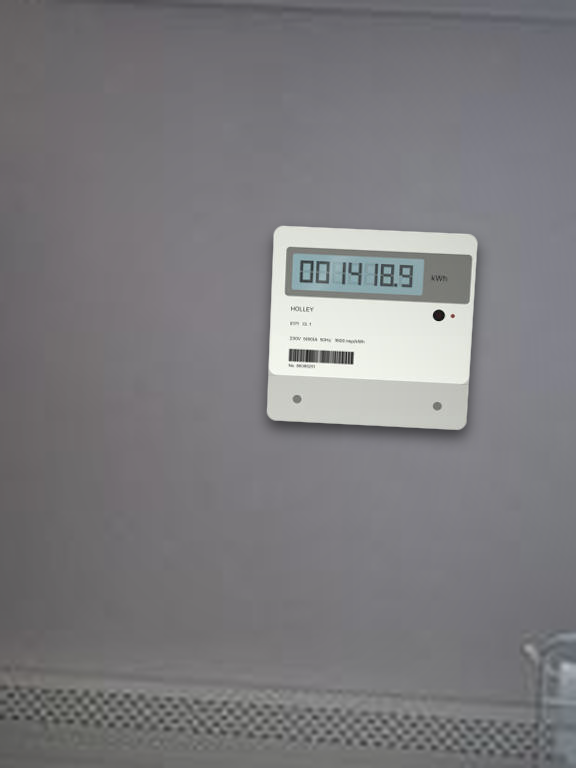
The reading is kWh 1418.9
